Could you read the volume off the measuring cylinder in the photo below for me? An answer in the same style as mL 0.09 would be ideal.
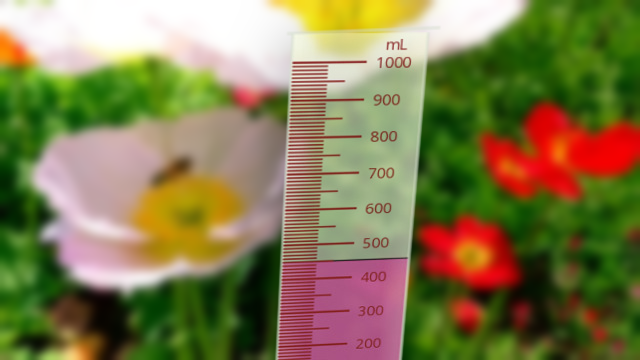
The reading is mL 450
